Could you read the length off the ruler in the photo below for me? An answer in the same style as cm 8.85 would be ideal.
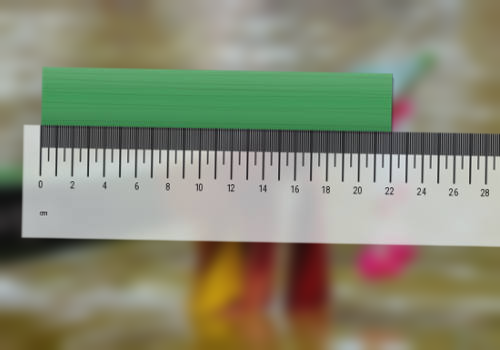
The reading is cm 22
